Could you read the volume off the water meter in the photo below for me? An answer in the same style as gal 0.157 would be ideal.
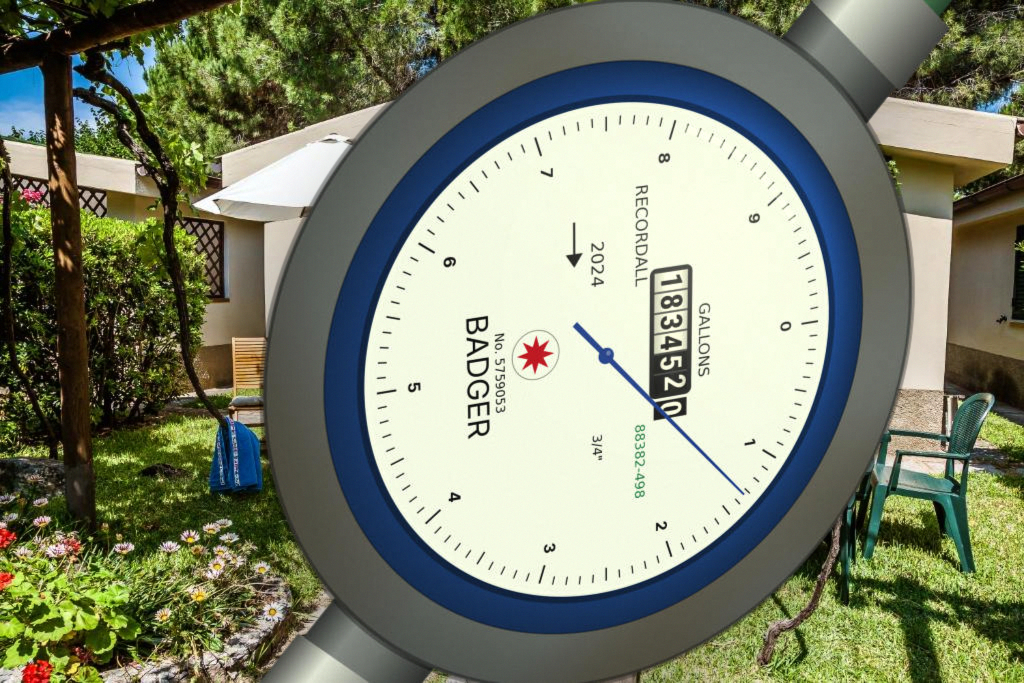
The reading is gal 1834521.3
